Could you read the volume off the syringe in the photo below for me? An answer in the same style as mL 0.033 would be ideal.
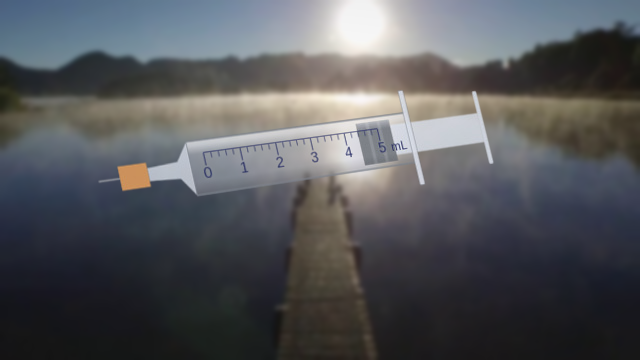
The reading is mL 4.4
